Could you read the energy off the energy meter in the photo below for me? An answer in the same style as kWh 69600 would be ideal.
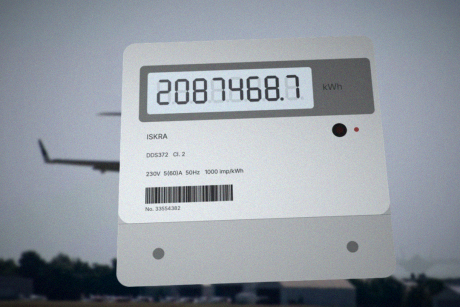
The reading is kWh 2087468.7
